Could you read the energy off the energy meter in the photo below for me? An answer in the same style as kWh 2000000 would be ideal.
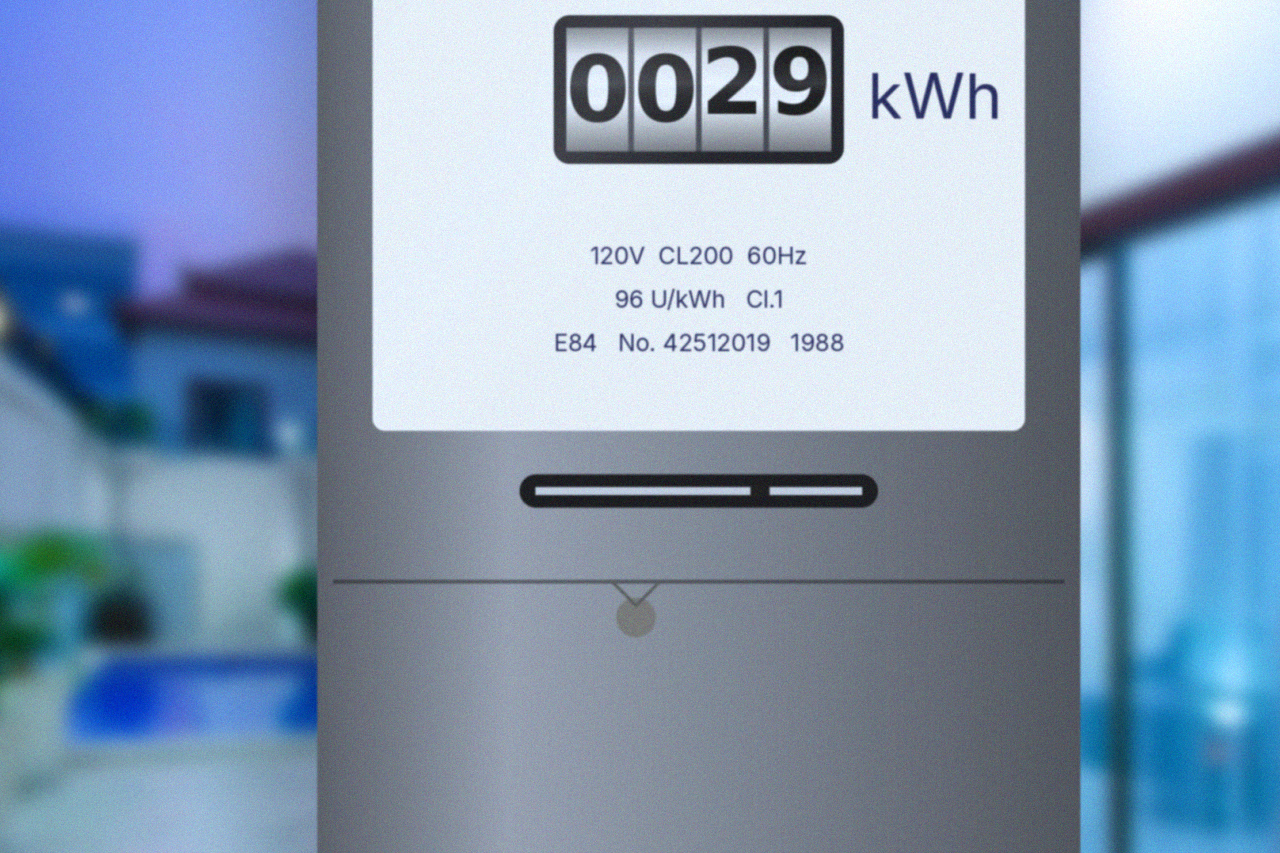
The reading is kWh 29
